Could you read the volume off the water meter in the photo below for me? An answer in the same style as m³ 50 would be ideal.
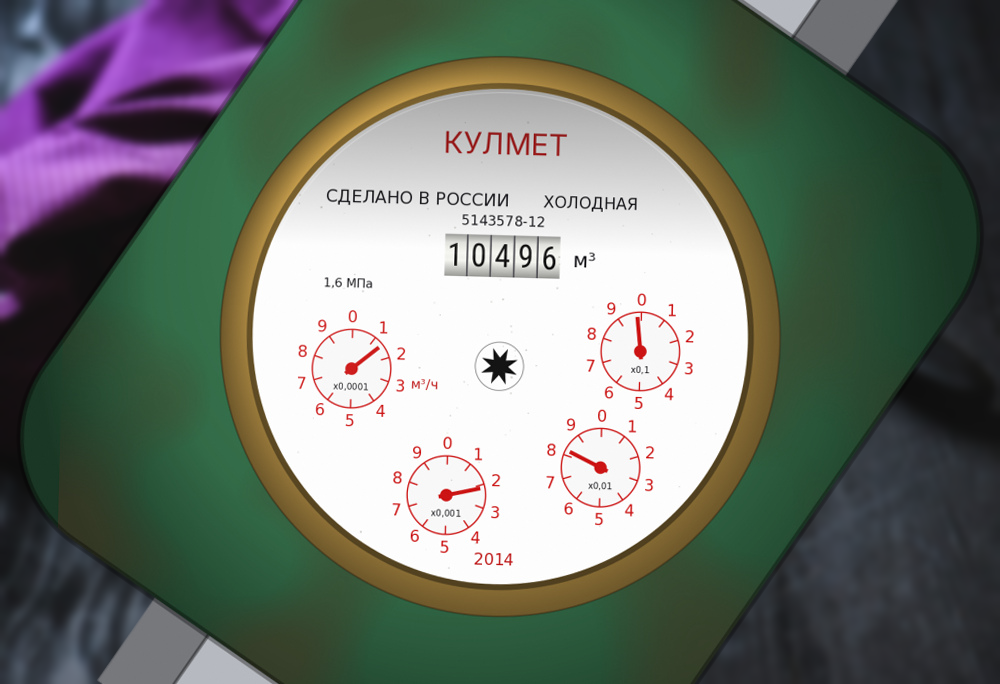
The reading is m³ 10495.9821
